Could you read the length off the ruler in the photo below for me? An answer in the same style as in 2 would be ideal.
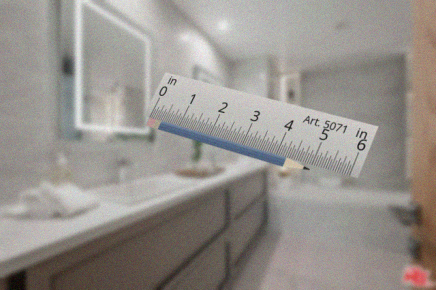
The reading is in 5
